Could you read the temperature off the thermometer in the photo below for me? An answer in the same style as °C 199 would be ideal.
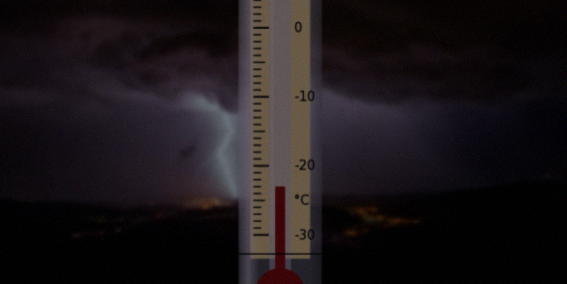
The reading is °C -23
